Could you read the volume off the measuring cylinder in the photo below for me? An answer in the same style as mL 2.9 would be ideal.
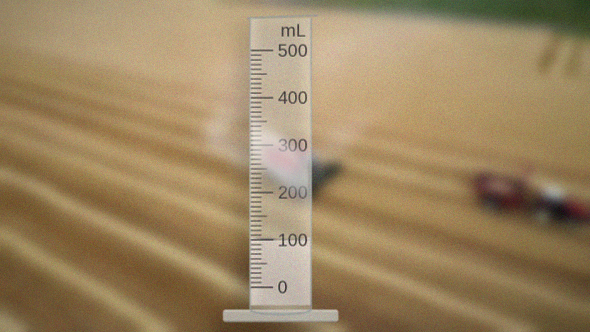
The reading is mL 100
